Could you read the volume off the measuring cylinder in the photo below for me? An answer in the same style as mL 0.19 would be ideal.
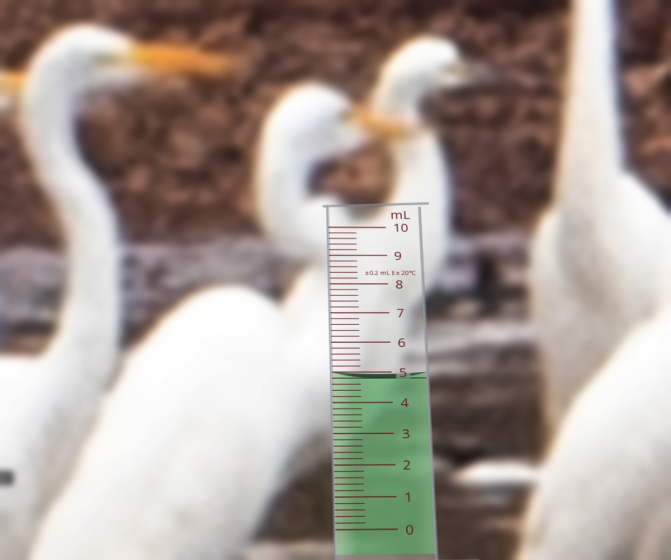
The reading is mL 4.8
